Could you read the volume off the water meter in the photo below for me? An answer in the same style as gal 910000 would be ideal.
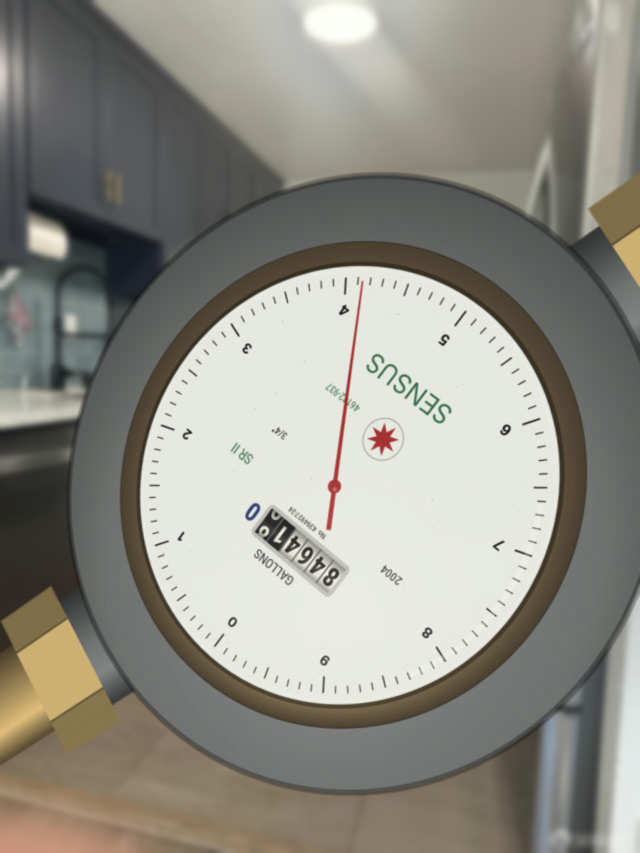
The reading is gal 8464184.1
